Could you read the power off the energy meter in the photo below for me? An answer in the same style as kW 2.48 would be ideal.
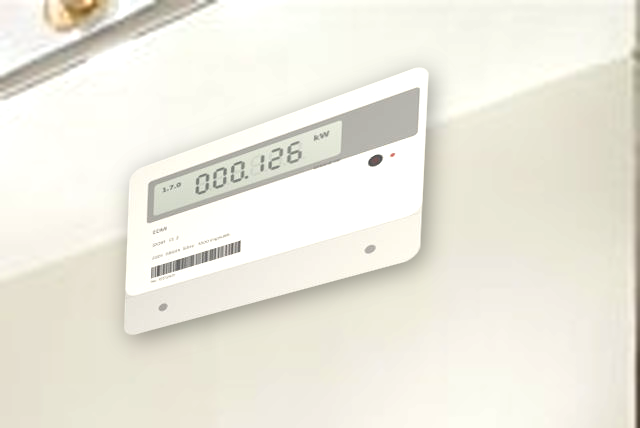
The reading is kW 0.126
